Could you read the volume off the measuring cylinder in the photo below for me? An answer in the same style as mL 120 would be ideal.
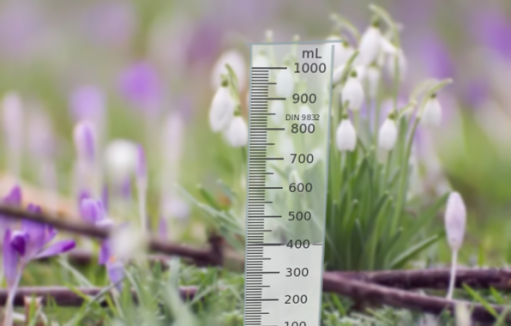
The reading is mL 400
